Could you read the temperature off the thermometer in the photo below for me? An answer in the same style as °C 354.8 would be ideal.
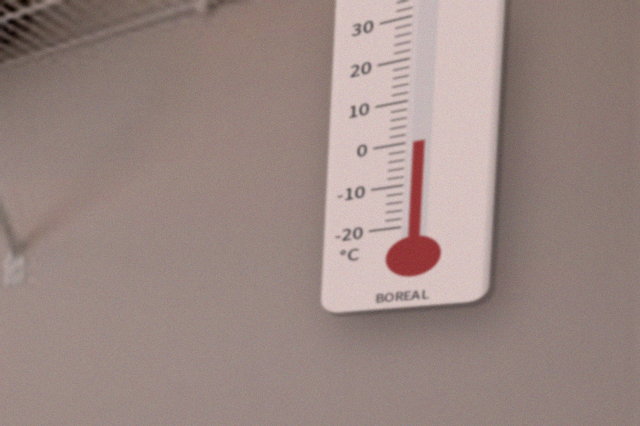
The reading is °C 0
